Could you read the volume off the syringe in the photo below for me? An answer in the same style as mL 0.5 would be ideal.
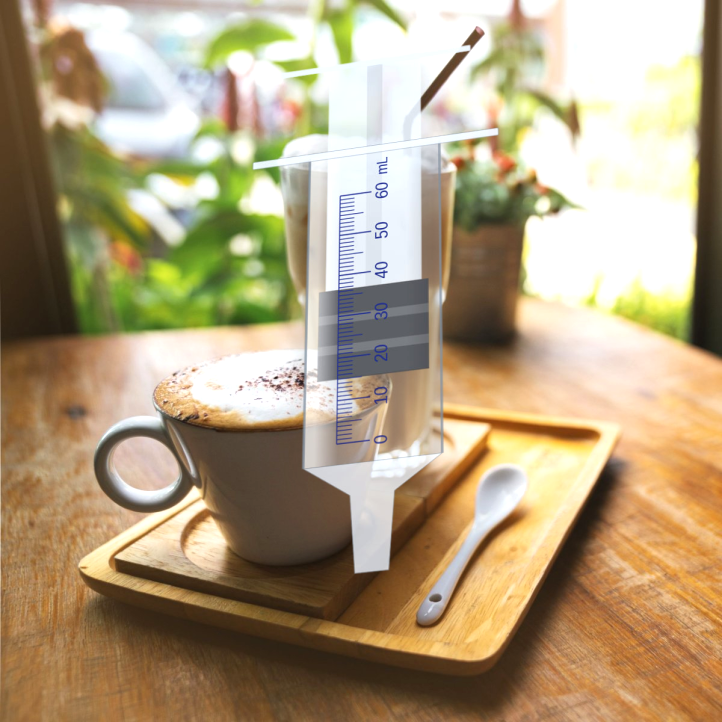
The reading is mL 15
